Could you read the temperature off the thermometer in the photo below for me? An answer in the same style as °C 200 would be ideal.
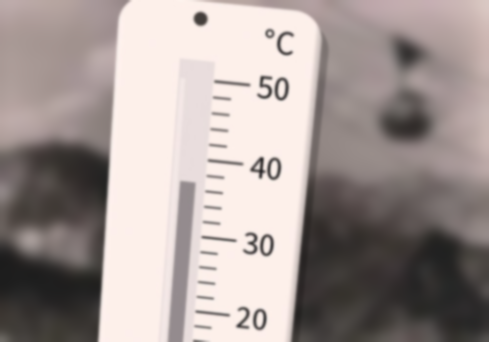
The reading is °C 37
